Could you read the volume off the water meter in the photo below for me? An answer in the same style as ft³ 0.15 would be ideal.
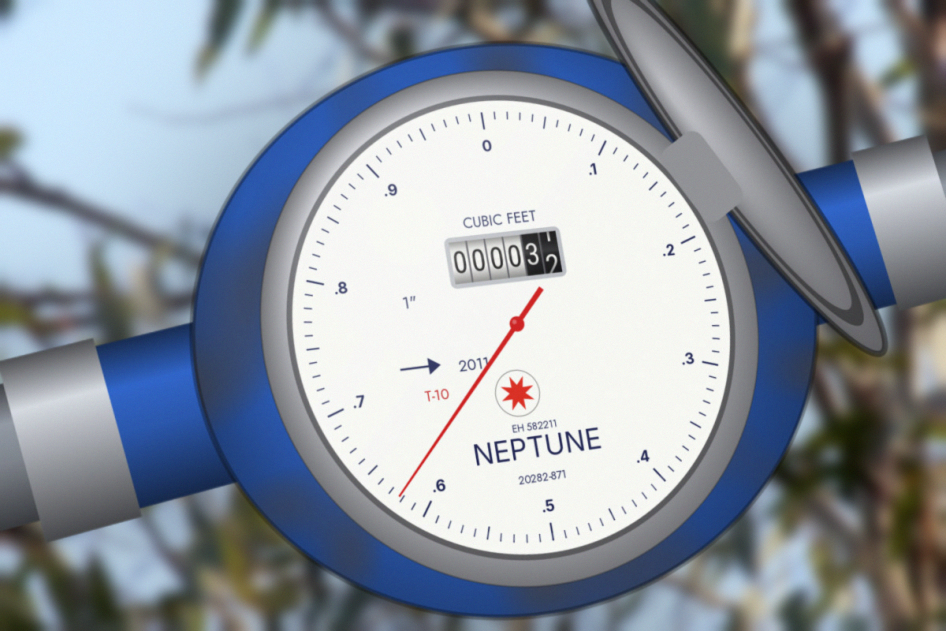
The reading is ft³ 31.62
